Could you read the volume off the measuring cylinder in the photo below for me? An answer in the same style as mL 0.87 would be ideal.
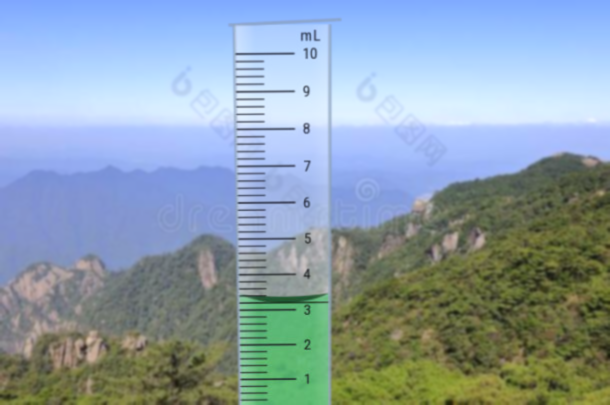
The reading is mL 3.2
